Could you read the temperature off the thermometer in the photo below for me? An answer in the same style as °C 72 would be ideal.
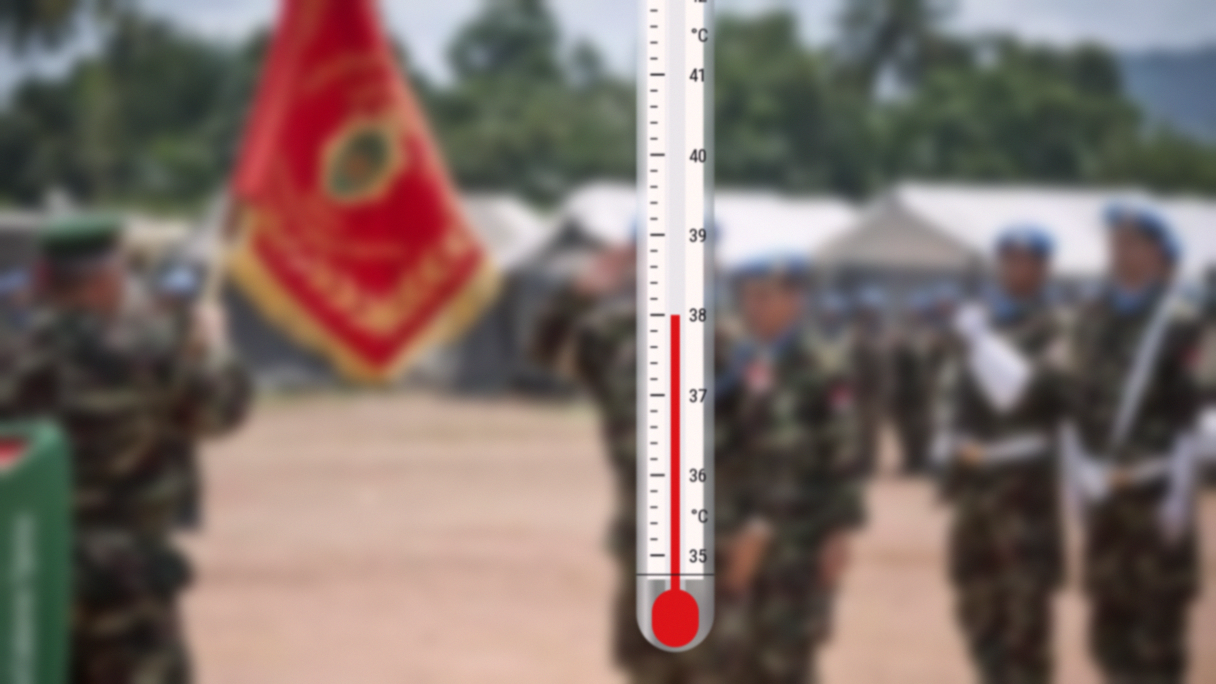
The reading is °C 38
